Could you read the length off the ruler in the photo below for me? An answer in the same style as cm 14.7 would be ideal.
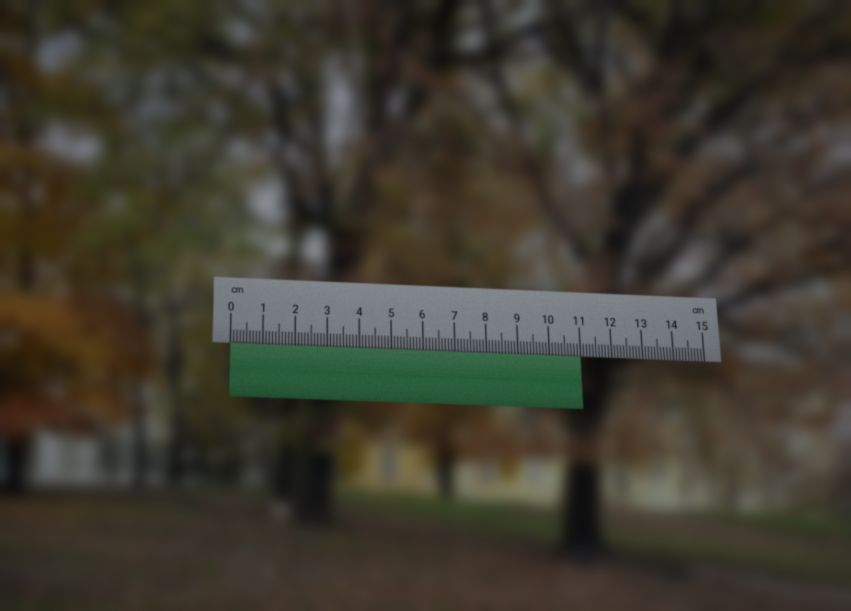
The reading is cm 11
